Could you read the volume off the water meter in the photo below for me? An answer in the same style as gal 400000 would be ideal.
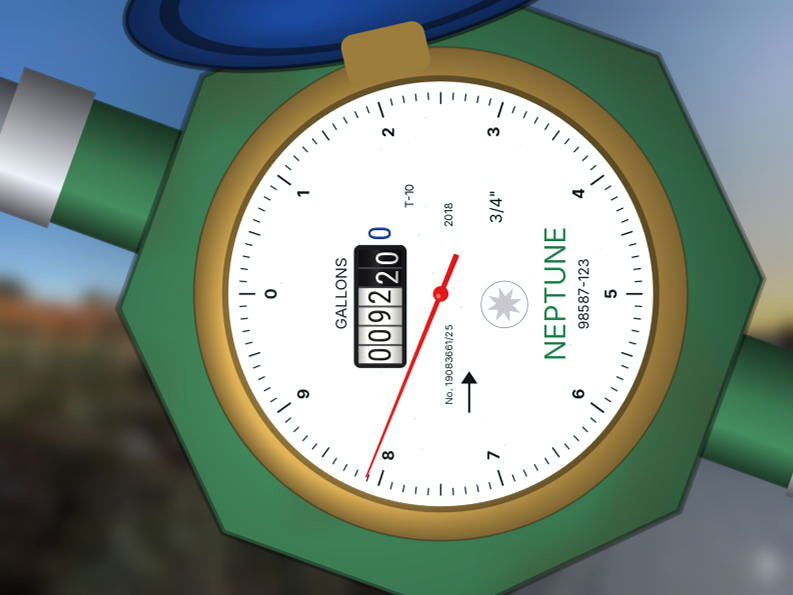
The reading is gal 92198.1
